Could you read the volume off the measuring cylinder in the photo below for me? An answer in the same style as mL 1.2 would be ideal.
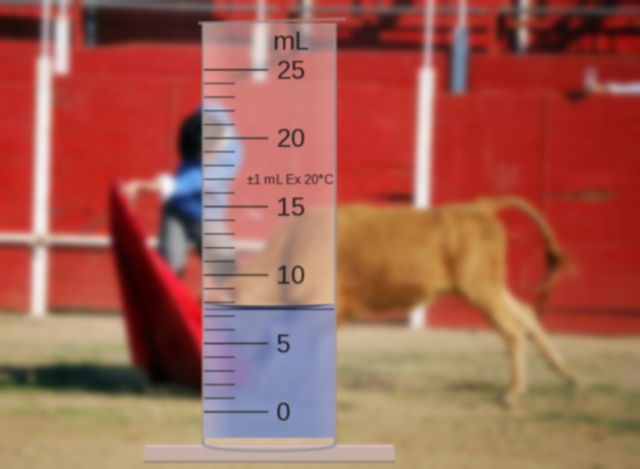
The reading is mL 7.5
